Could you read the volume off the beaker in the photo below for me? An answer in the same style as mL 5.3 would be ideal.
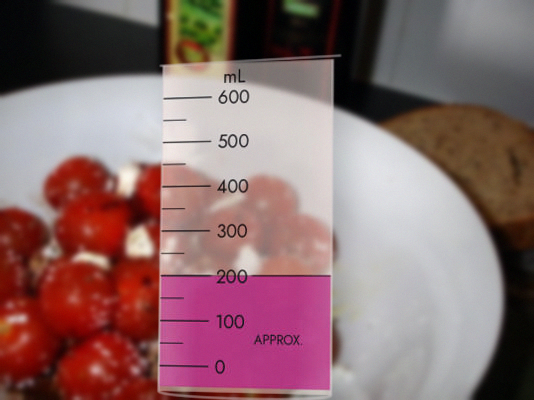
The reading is mL 200
